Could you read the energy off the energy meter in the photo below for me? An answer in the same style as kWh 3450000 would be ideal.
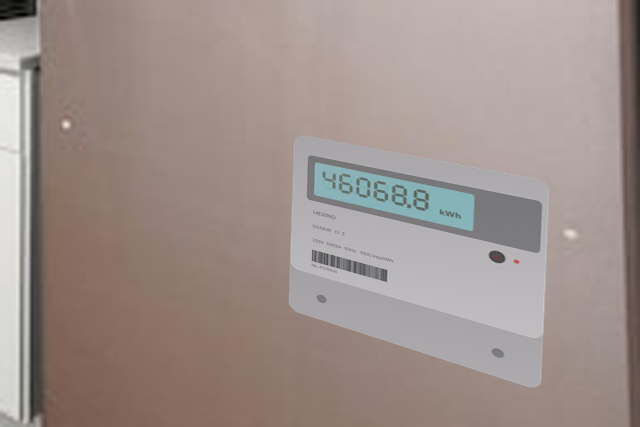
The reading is kWh 46068.8
